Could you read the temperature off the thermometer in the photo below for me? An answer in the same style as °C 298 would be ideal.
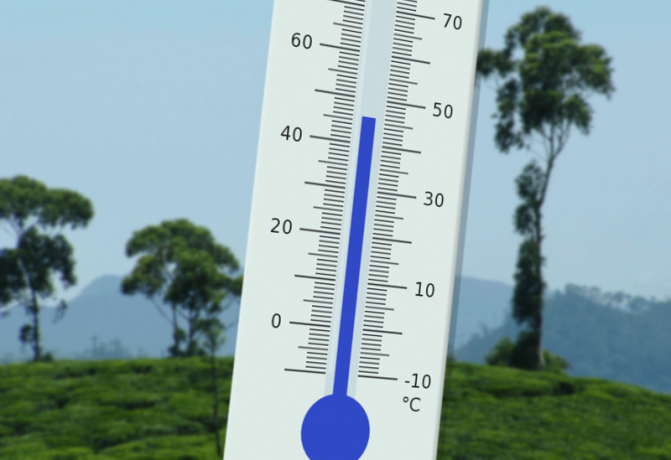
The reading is °C 46
